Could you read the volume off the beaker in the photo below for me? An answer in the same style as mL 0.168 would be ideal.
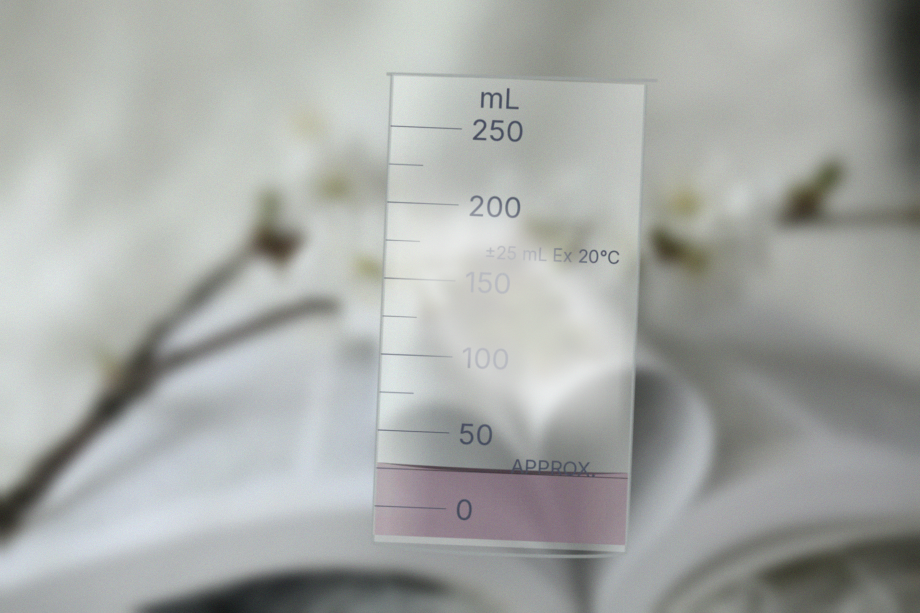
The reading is mL 25
